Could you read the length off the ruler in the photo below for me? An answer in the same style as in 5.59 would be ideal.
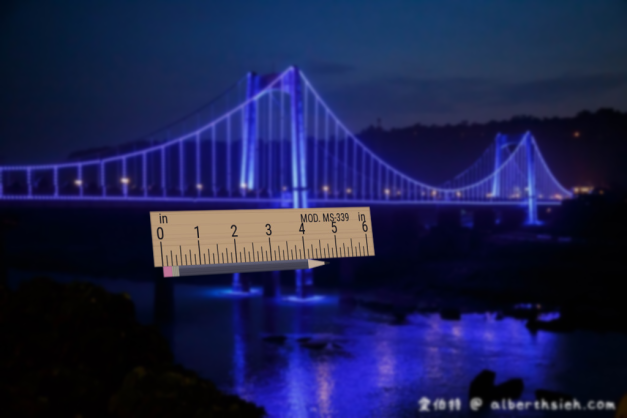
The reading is in 4.75
